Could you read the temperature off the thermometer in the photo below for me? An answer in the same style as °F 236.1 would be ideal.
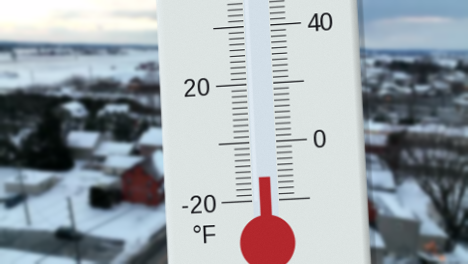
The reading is °F -12
